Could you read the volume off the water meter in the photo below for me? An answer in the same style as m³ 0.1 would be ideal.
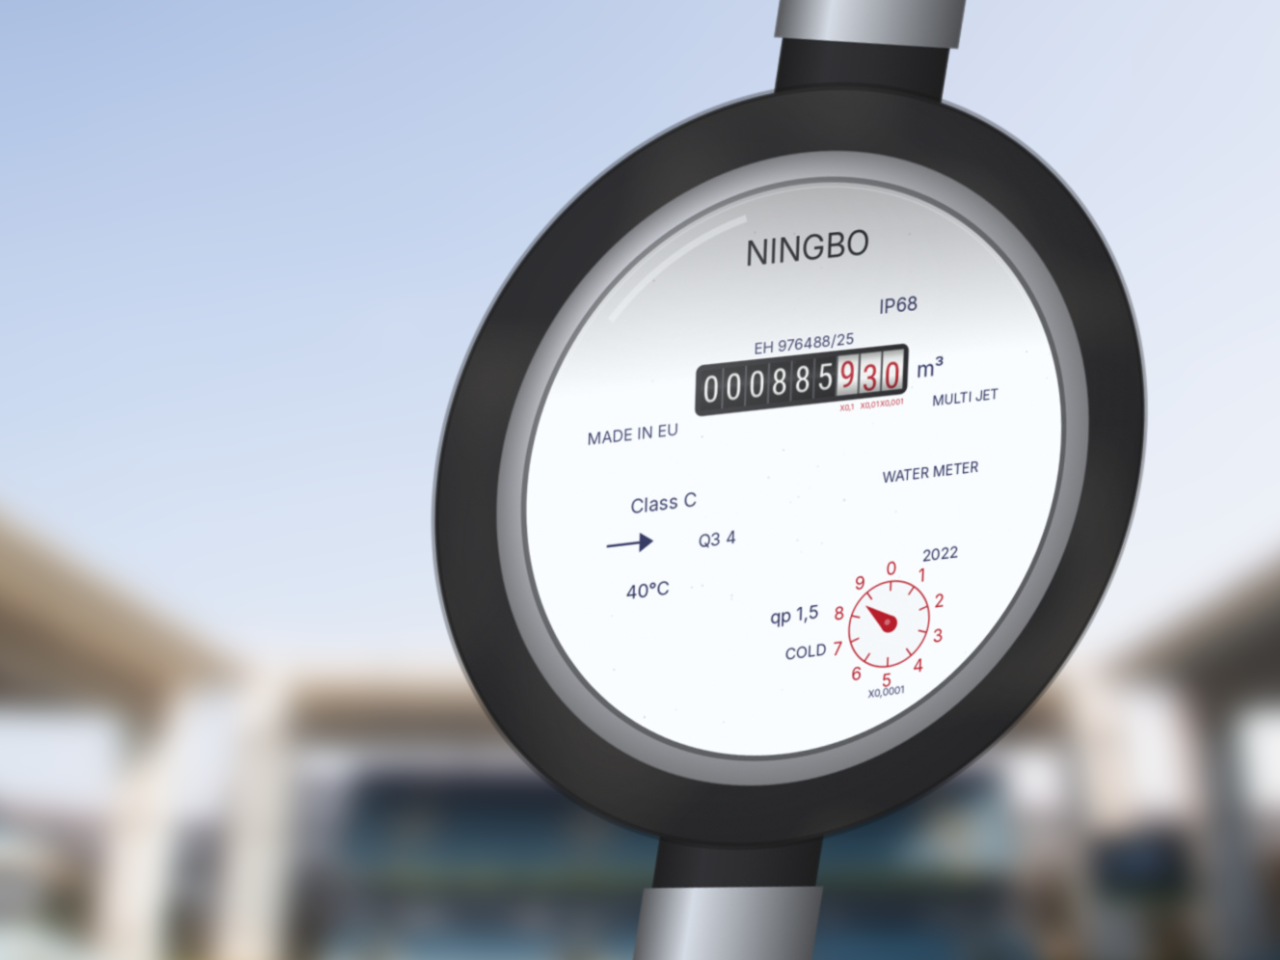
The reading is m³ 885.9298
